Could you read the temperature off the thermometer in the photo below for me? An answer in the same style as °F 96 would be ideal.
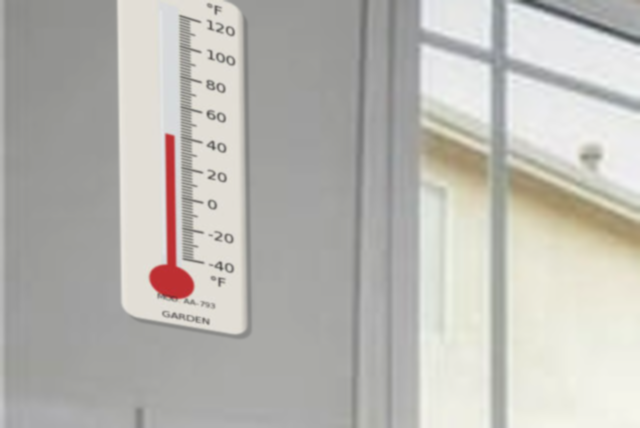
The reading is °F 40
